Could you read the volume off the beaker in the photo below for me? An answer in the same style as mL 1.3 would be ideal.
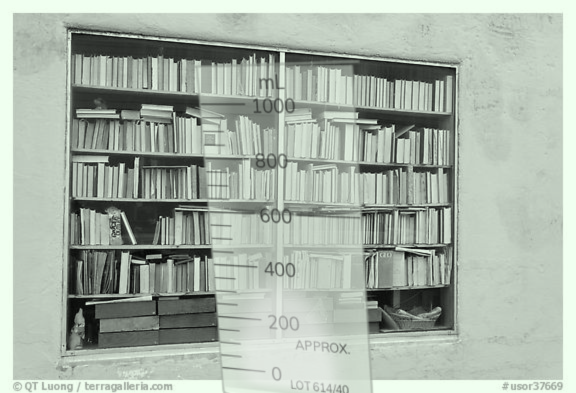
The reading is mL 600
